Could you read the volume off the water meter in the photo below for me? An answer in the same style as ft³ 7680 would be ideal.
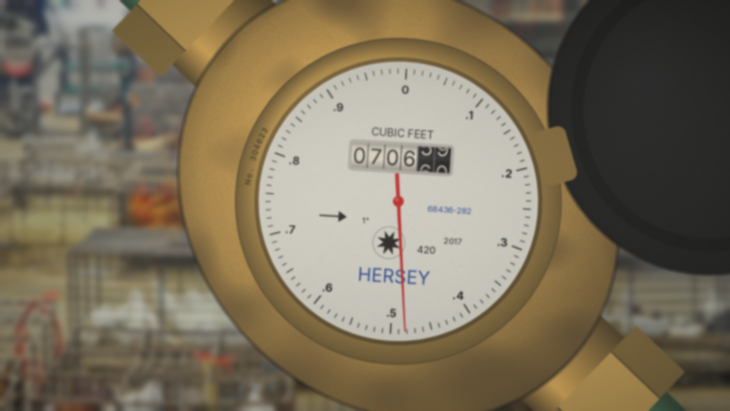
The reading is ft³ 70659.48
